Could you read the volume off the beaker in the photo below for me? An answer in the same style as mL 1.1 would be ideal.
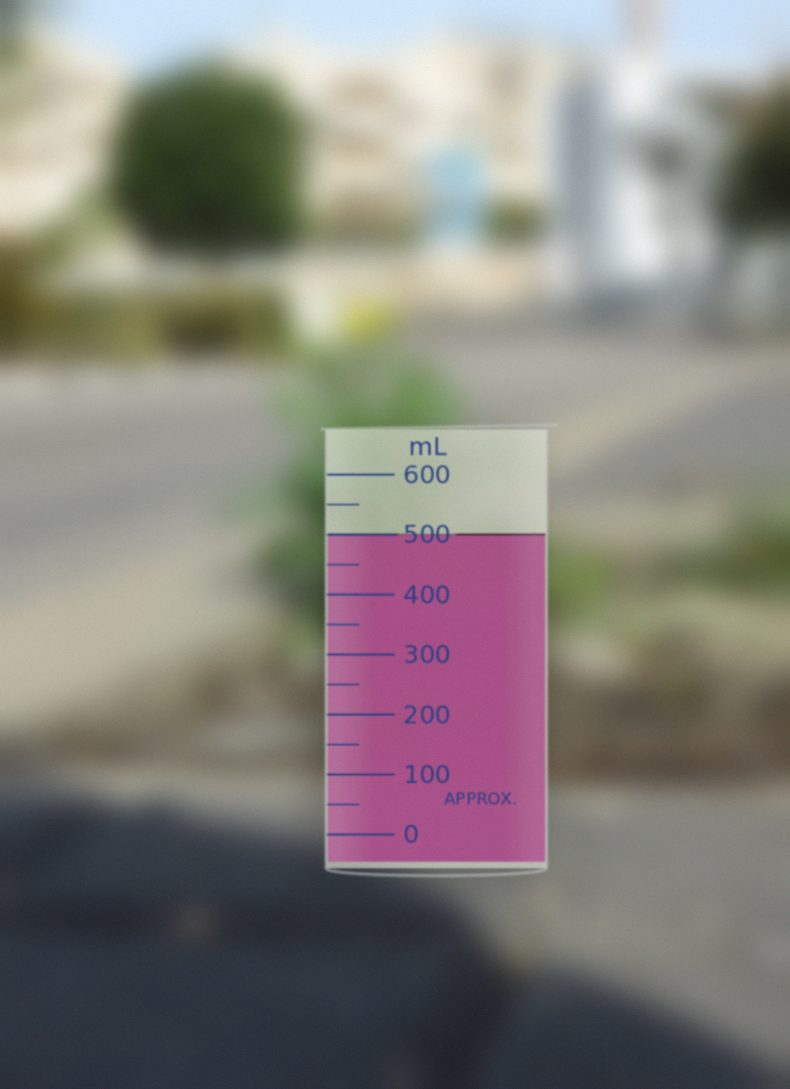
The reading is mL 500
